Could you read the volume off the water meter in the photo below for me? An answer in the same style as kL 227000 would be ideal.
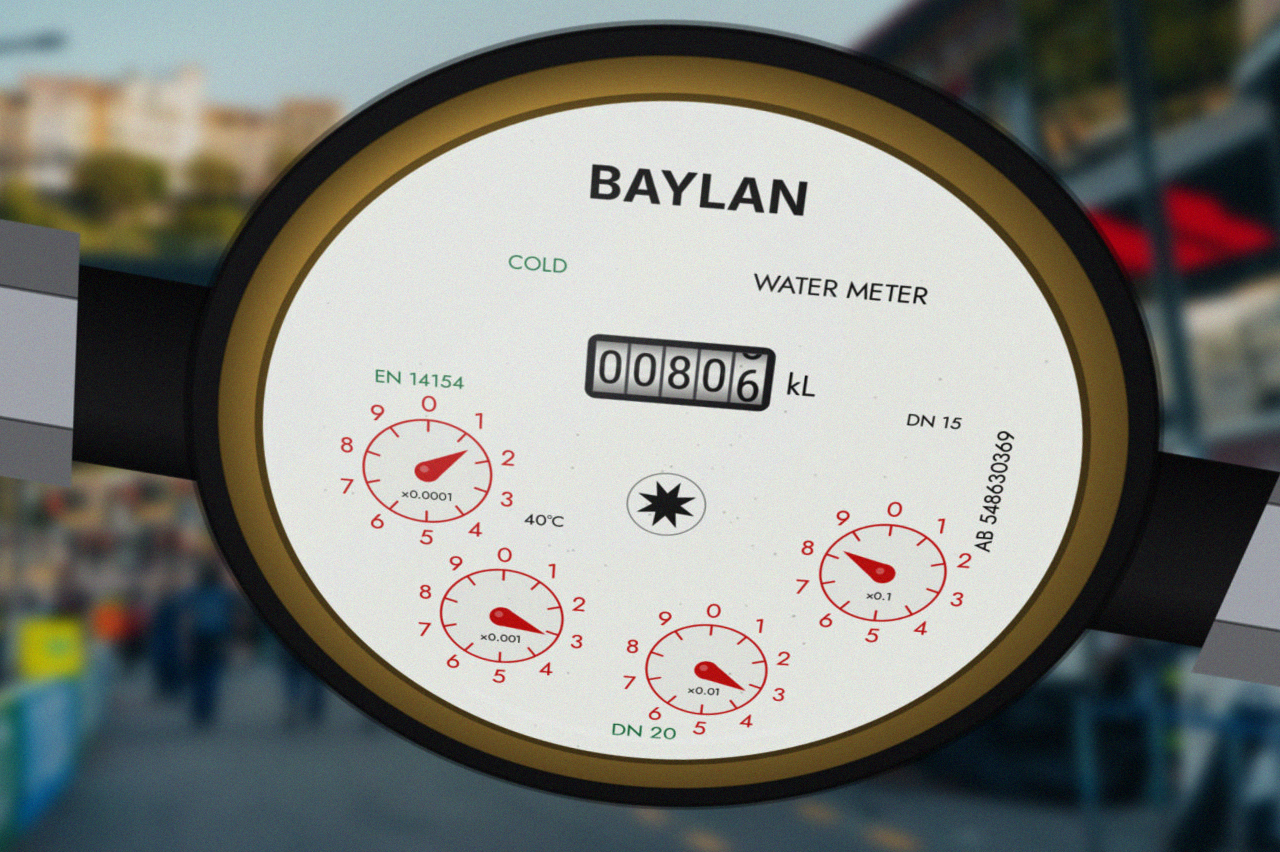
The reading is kL 805.8331
